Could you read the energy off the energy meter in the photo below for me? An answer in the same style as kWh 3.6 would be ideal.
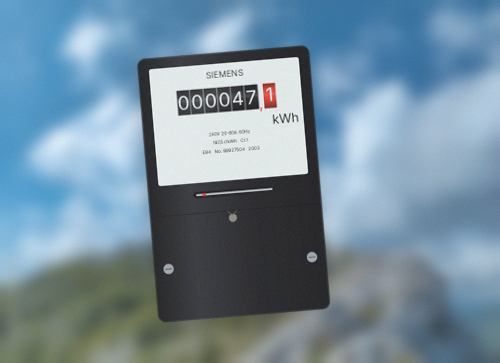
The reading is kWh 47.1
